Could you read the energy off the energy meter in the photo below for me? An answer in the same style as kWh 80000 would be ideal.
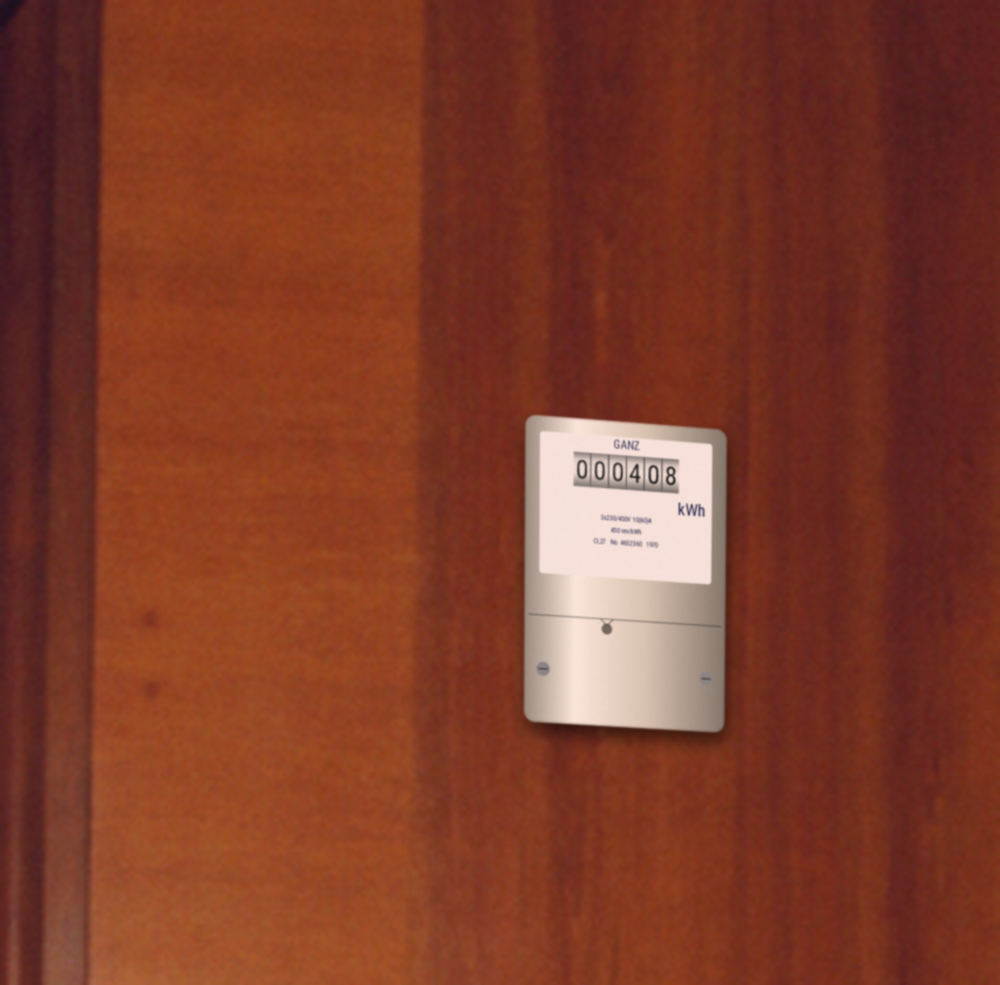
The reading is kWh 408
